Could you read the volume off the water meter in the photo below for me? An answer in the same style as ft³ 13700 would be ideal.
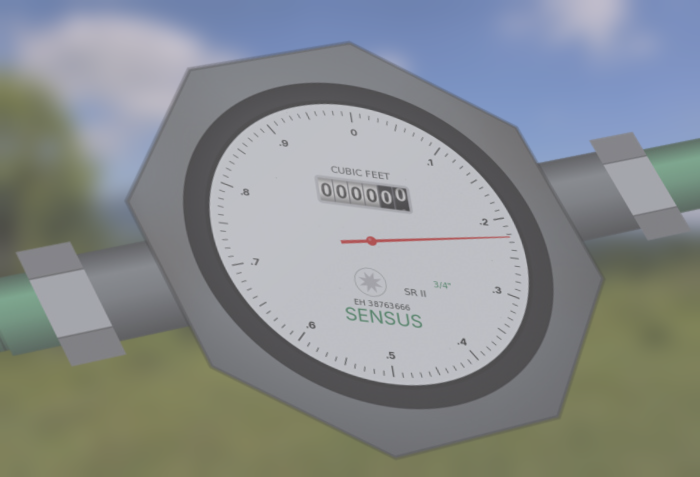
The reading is ft³ 0.22
